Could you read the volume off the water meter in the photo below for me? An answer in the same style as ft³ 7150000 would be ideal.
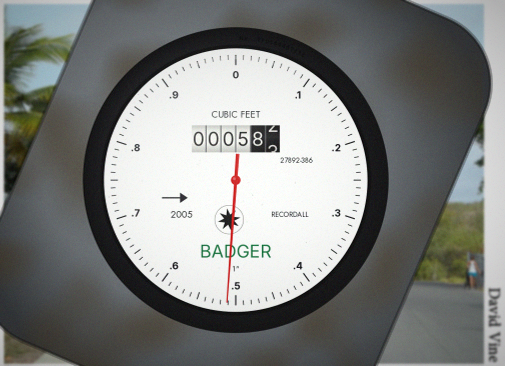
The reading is ft³ 582.51
